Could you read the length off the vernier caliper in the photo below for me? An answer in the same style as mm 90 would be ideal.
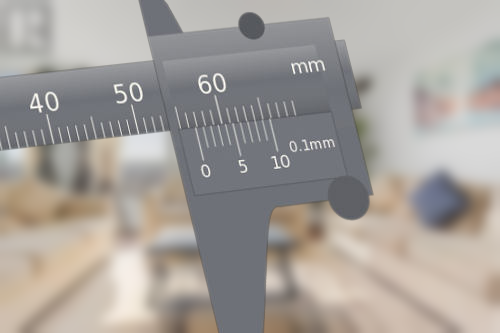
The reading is mm 56.8
